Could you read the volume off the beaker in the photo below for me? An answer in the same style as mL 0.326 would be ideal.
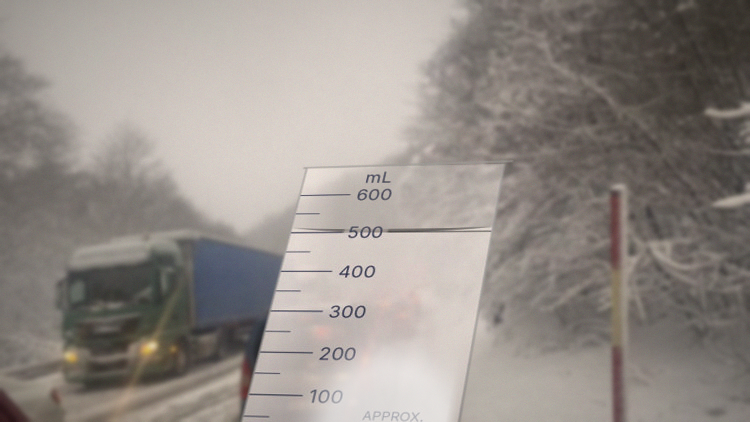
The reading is mL 500
